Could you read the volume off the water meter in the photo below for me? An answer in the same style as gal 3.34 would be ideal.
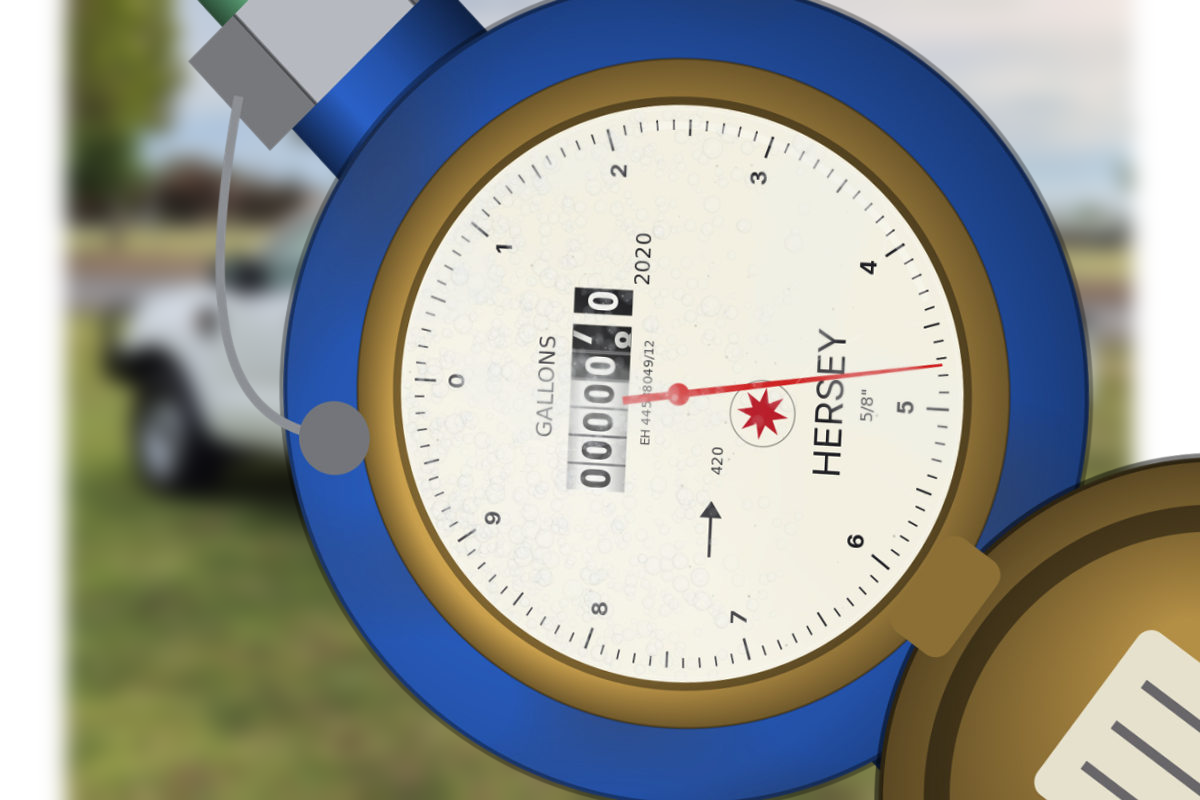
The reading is gal 74.7
